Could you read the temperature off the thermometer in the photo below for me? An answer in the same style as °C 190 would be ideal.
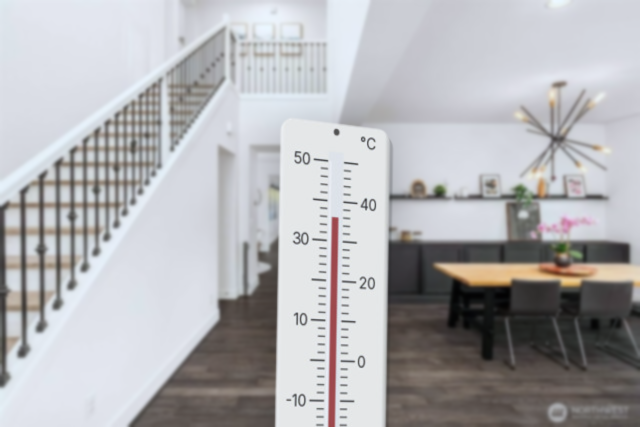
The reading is °C 36
